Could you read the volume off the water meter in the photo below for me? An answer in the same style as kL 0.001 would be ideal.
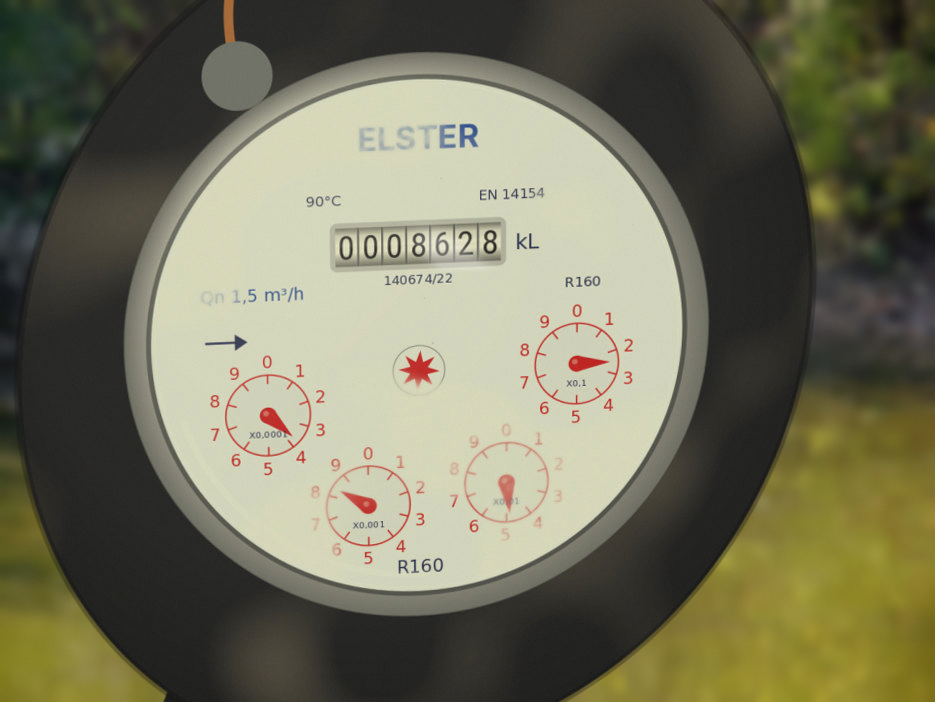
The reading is kL 8628.2483
